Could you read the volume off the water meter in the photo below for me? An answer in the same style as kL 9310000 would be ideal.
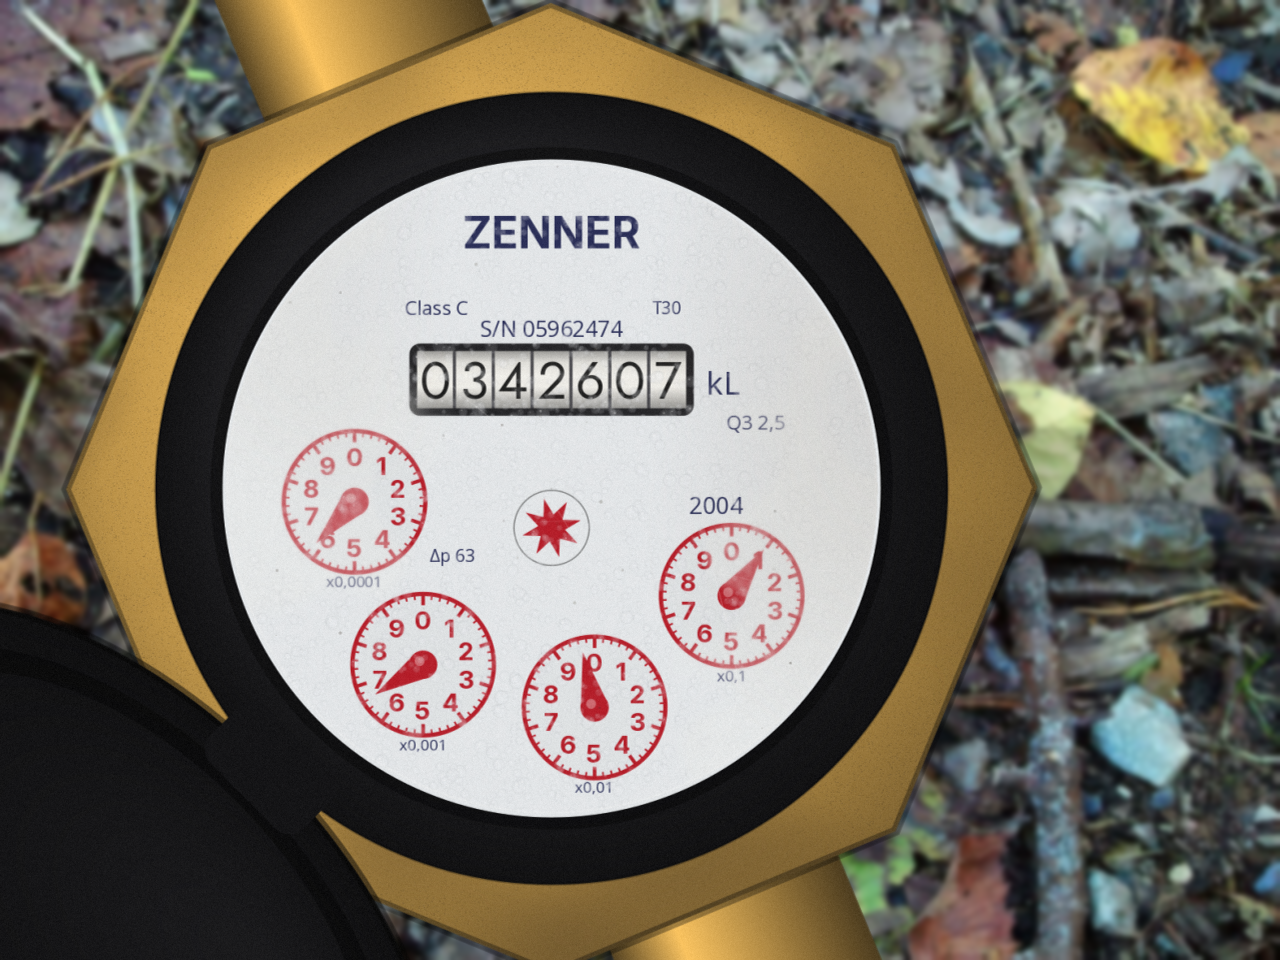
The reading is kL 342607.0966
